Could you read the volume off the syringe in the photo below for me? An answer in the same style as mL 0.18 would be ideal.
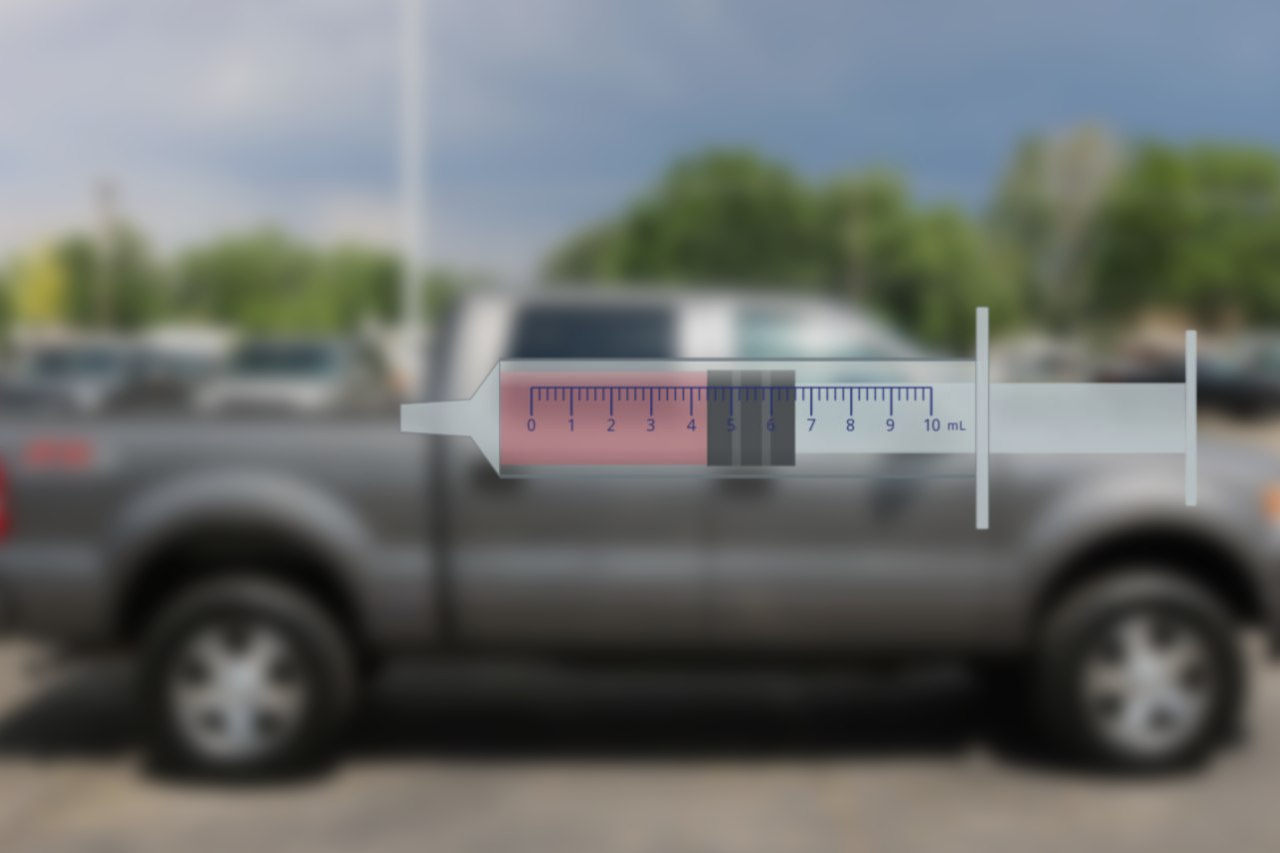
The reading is mL 4.4
